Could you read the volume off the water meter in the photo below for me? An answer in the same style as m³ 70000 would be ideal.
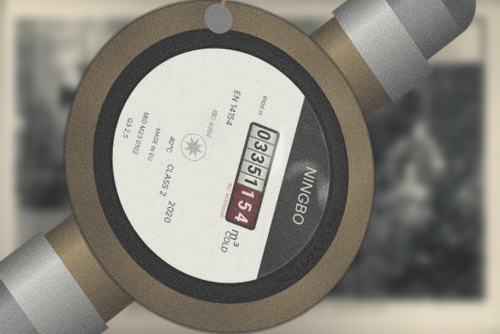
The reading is m³ 3351.154
